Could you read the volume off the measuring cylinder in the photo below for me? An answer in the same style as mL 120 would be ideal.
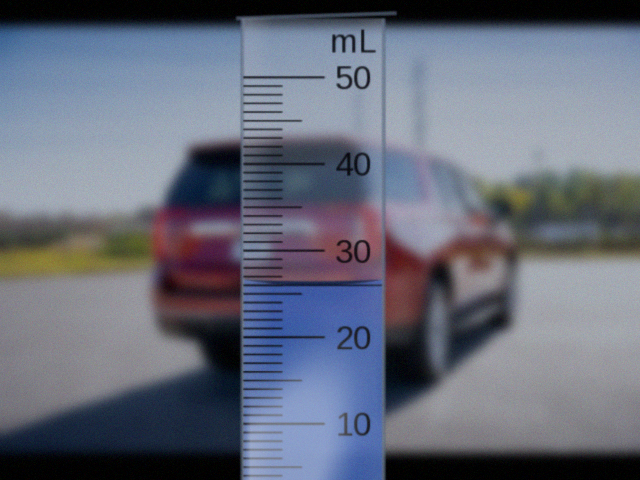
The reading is mL 26
